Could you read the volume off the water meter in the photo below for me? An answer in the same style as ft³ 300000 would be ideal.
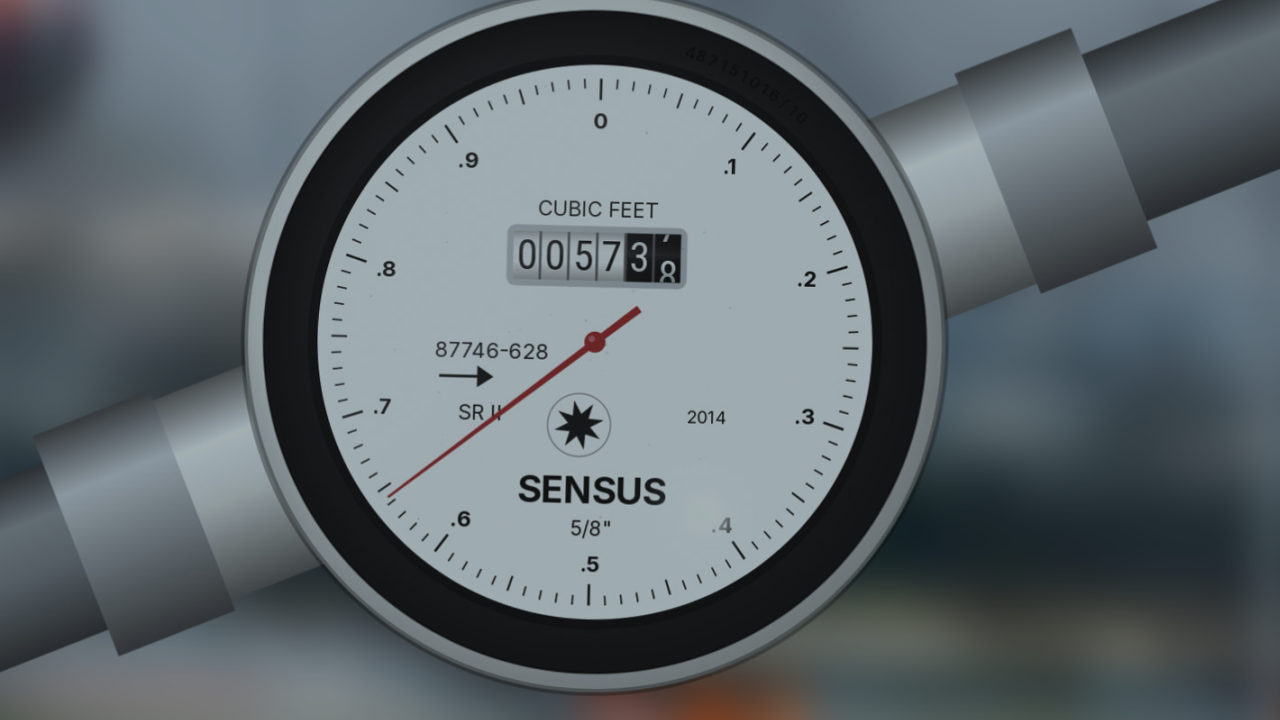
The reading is ft³ 5737.64
